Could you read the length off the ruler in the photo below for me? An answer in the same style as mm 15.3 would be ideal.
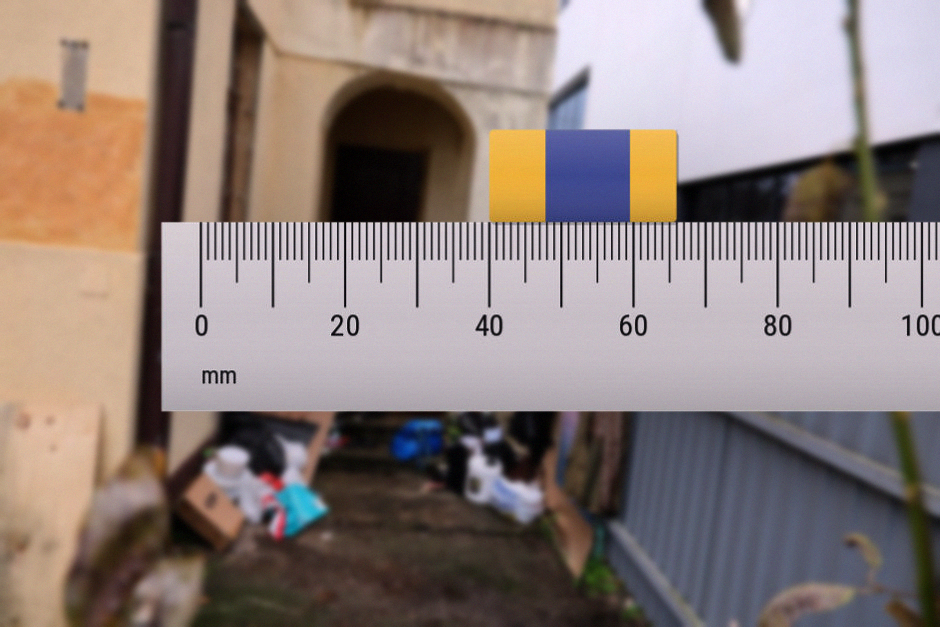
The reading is mm 26
